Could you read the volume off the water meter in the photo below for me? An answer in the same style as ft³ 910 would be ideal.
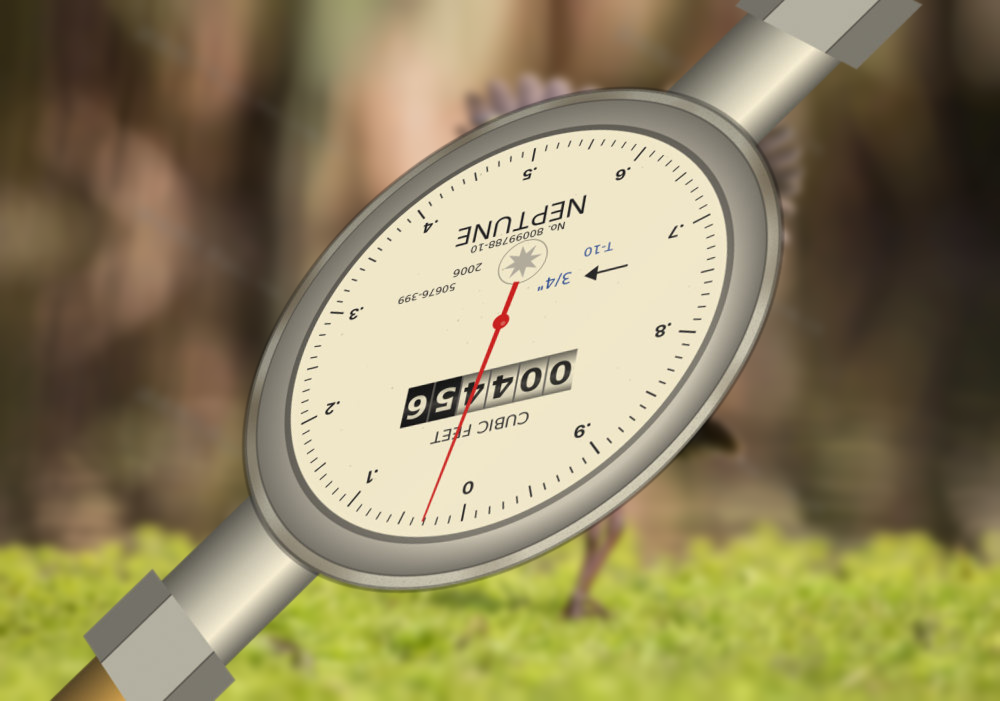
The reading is ft³ 4456.03
